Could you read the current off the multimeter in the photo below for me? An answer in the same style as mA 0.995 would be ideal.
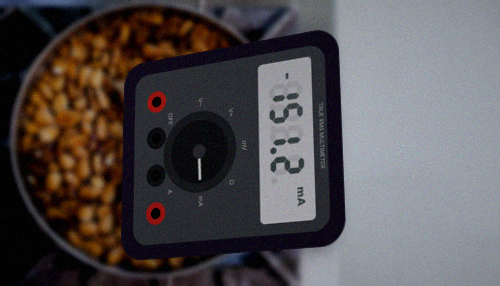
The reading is mA -151.2
